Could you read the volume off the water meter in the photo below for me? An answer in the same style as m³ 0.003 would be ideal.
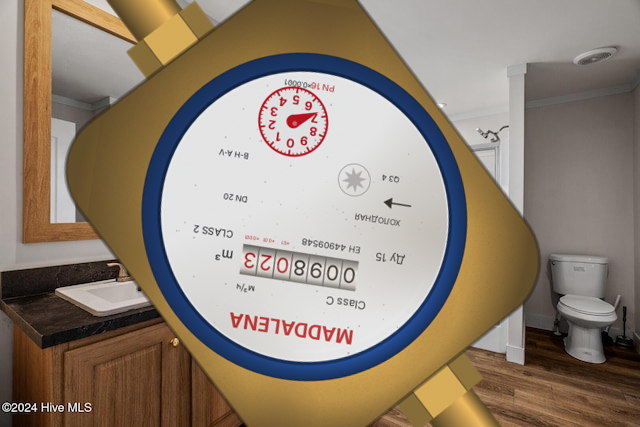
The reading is m³ 98.0236
